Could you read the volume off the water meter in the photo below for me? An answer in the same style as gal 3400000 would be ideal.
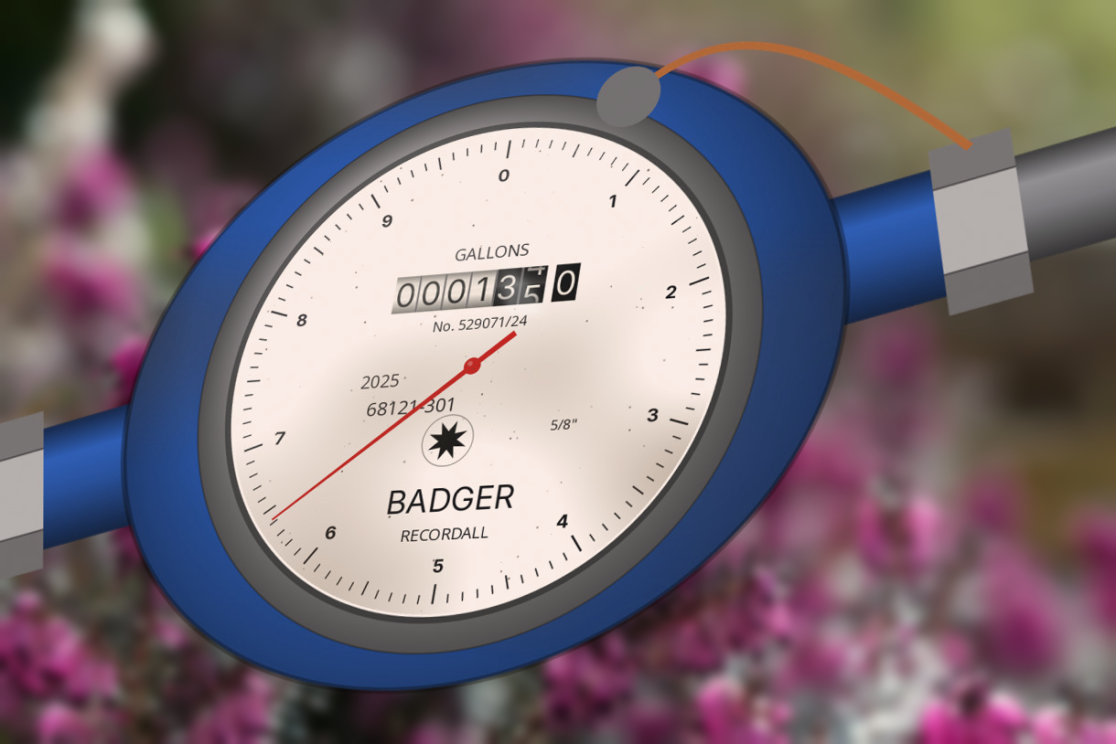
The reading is gal 1346.4
